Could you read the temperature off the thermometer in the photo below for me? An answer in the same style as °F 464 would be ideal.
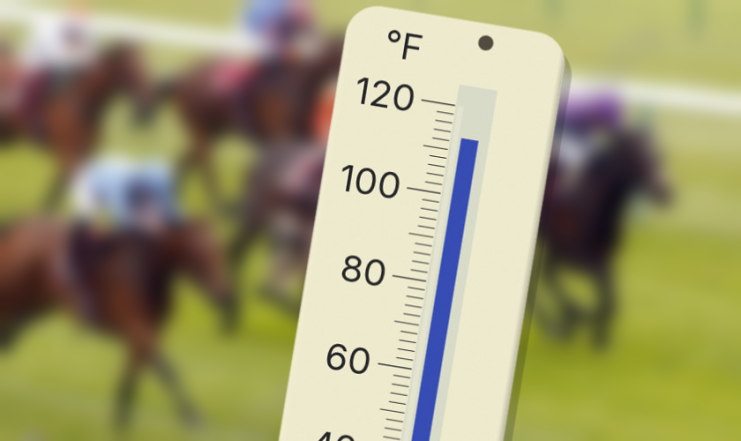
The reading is °F 113
